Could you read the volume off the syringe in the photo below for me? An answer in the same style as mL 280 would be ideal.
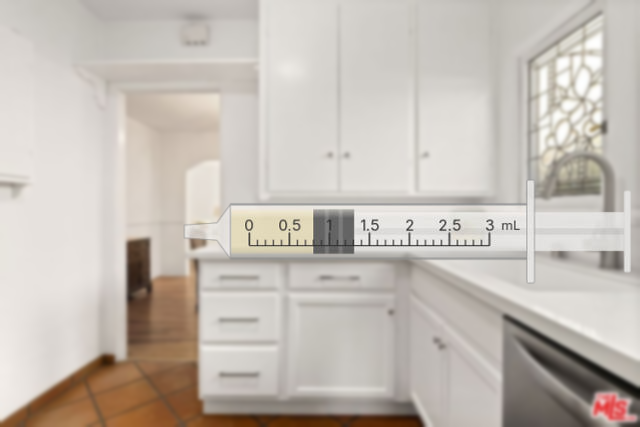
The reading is mL 0.8
